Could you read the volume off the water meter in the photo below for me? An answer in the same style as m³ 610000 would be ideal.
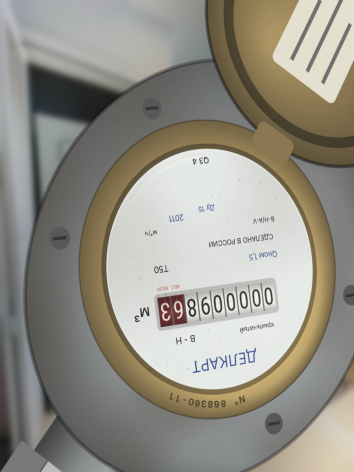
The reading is m³ 98.63
